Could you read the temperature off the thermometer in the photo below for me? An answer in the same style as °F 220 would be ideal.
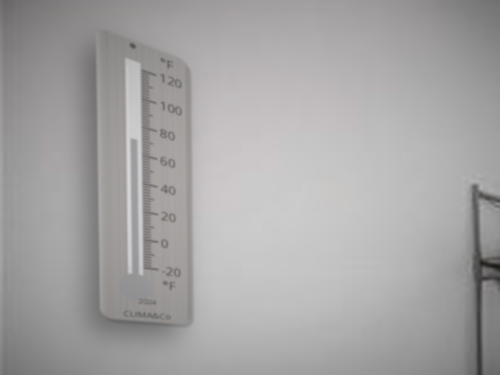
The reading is °F 70
